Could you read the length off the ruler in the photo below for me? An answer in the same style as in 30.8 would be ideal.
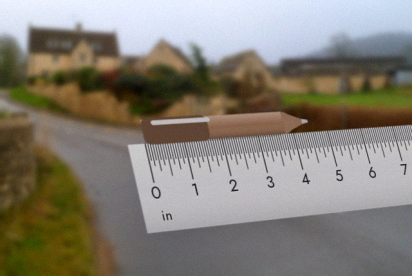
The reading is in 4.5
